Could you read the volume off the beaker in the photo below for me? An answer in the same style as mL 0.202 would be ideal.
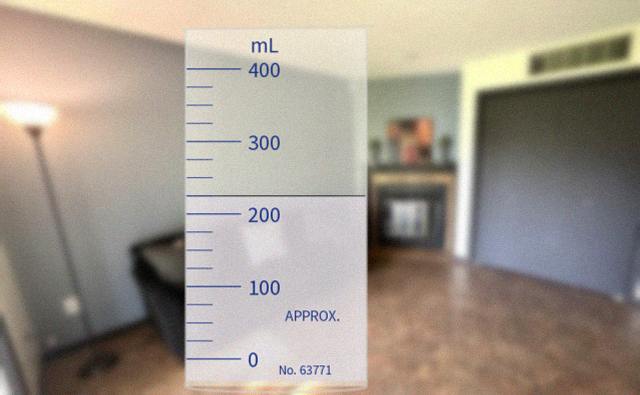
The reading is mL 225
